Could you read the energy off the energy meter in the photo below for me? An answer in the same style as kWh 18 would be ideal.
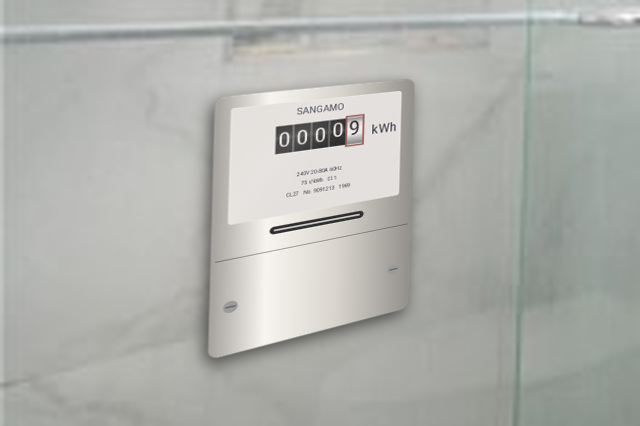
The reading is kWh 0.9
